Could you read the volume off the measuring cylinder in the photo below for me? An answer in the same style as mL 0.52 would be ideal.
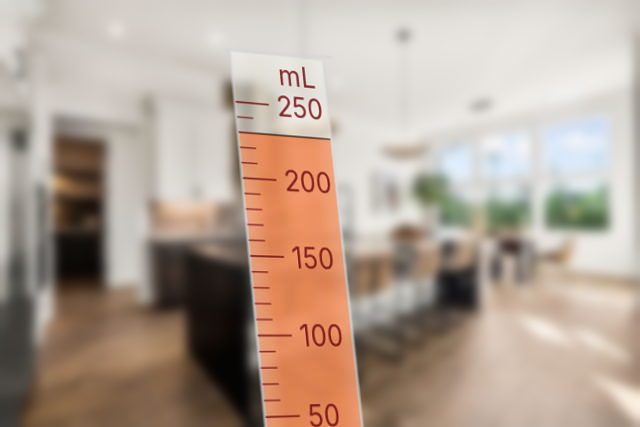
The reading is mL 230
